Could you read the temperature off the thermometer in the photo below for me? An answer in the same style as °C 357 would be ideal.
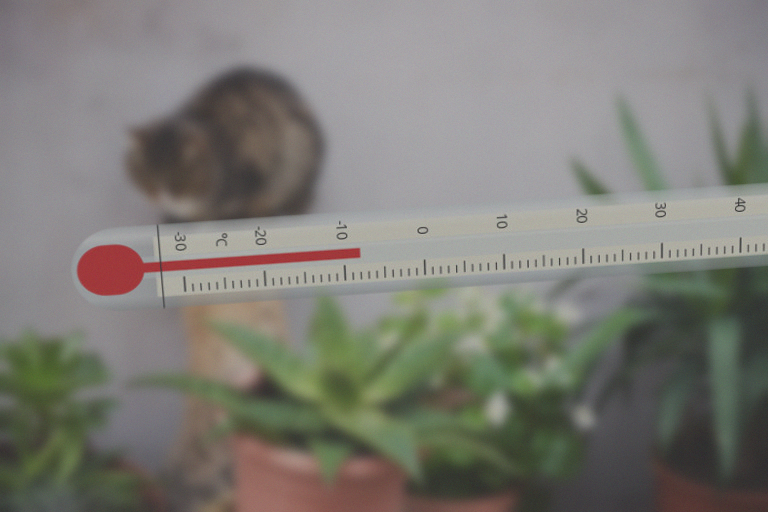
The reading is °C -8
